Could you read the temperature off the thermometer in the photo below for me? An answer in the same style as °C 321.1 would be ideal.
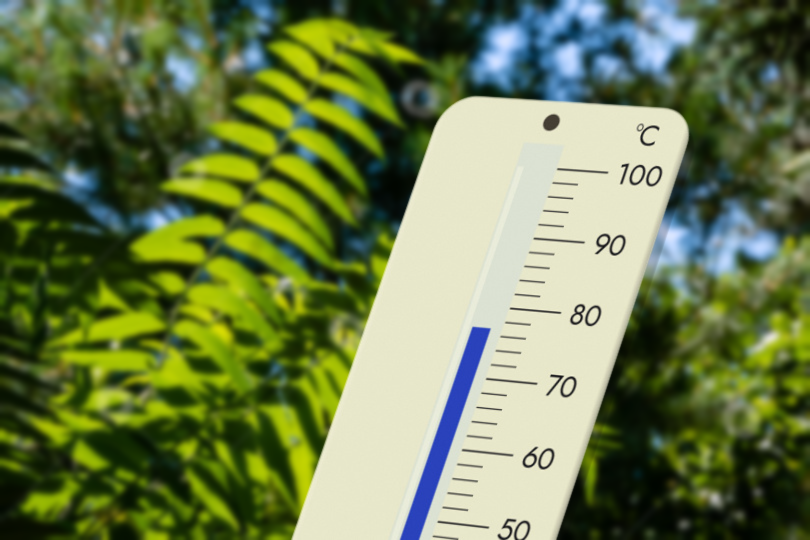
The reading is °C 77
